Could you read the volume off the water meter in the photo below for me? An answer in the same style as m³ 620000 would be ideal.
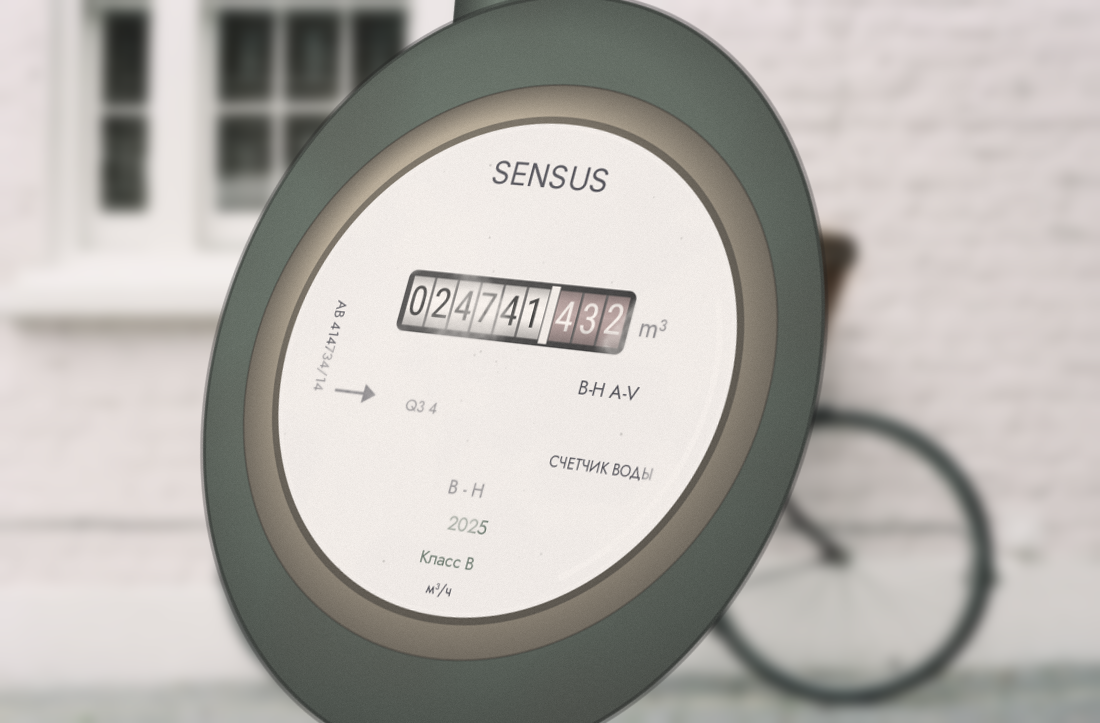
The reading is m³ 24741.432
